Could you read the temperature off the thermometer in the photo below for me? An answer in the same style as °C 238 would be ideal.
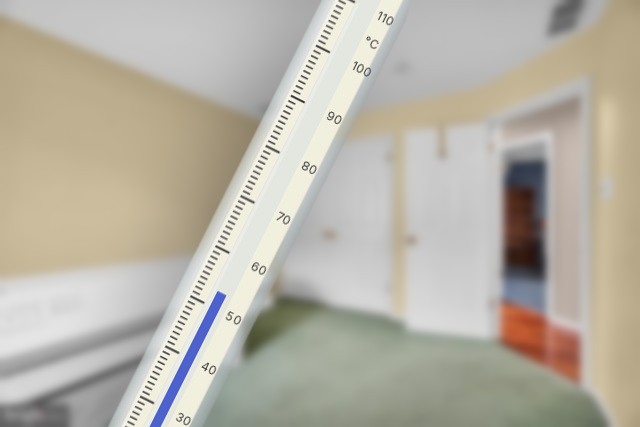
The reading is °C 53
